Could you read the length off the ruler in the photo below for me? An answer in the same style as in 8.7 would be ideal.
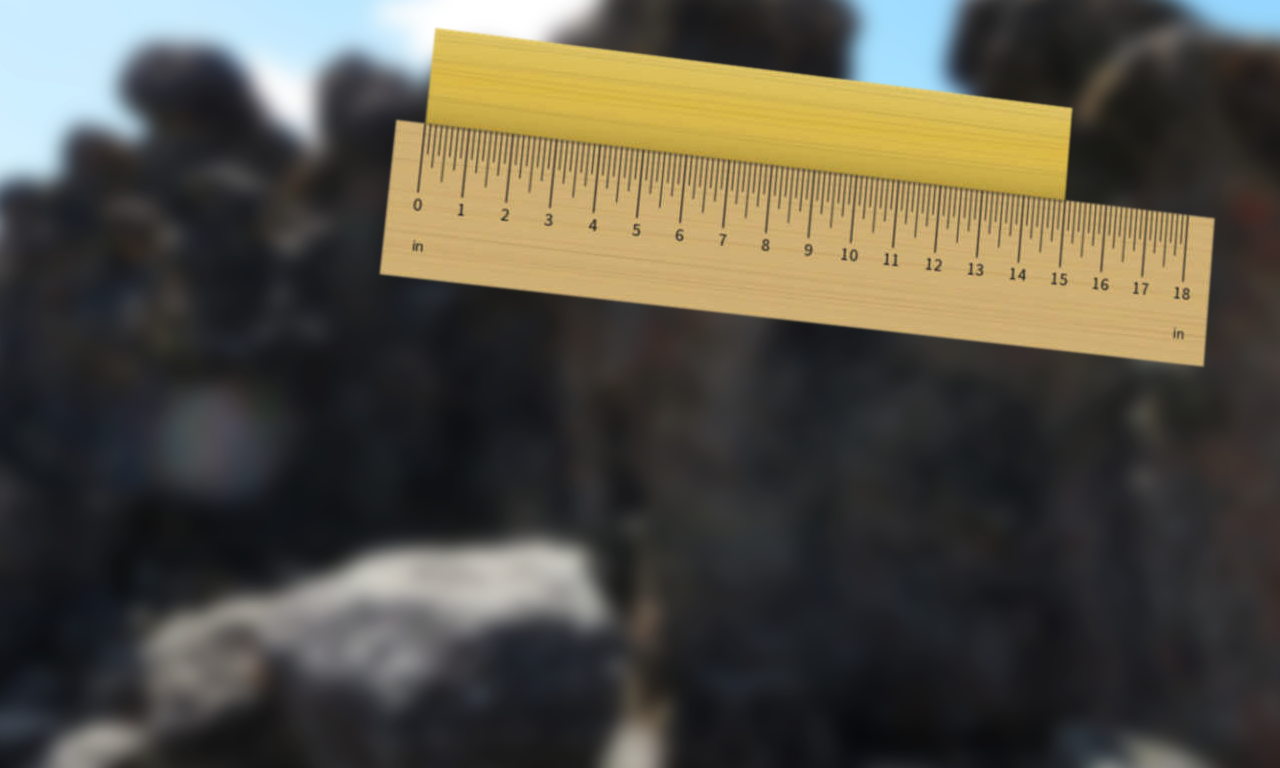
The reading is in 15
